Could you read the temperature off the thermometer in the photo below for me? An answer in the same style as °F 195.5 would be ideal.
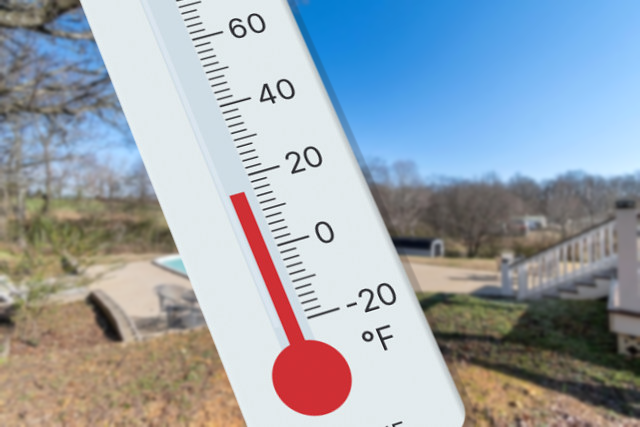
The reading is °F 16
